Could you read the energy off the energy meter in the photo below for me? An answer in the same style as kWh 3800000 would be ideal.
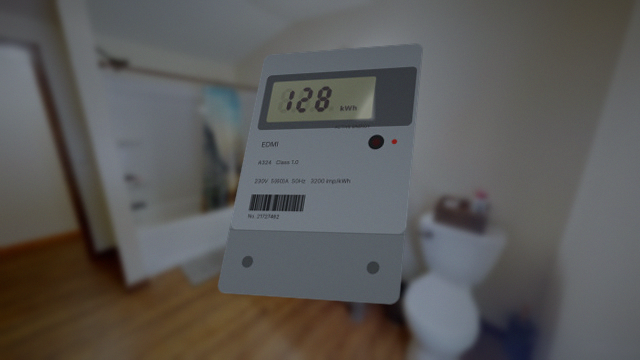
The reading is kWh 128
